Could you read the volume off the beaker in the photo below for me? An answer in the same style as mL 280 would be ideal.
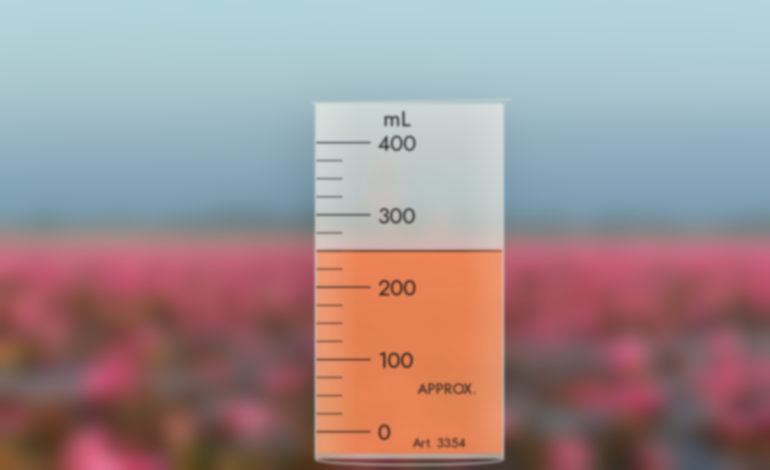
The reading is mL 250
